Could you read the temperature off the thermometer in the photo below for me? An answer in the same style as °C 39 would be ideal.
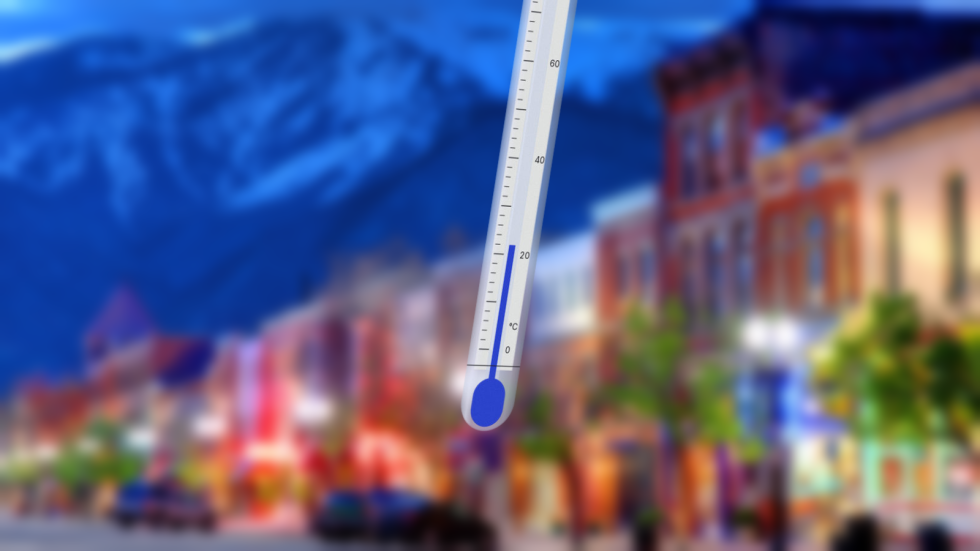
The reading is °C 22
